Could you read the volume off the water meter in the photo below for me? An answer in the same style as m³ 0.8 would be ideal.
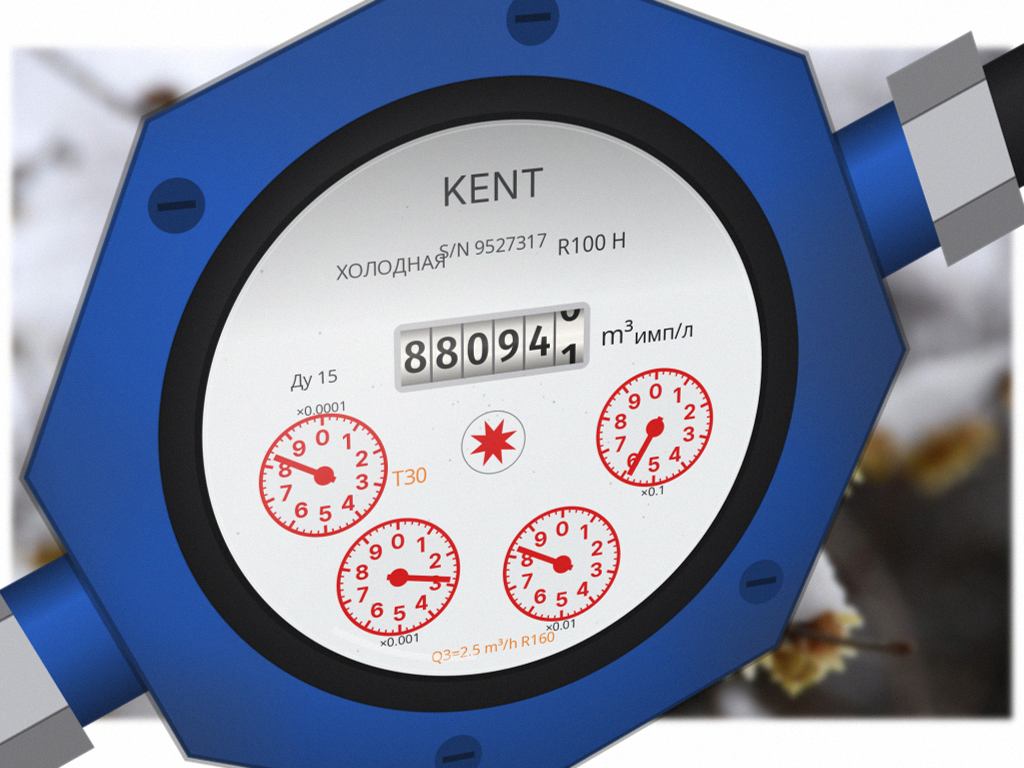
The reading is m³ 880940.5828
